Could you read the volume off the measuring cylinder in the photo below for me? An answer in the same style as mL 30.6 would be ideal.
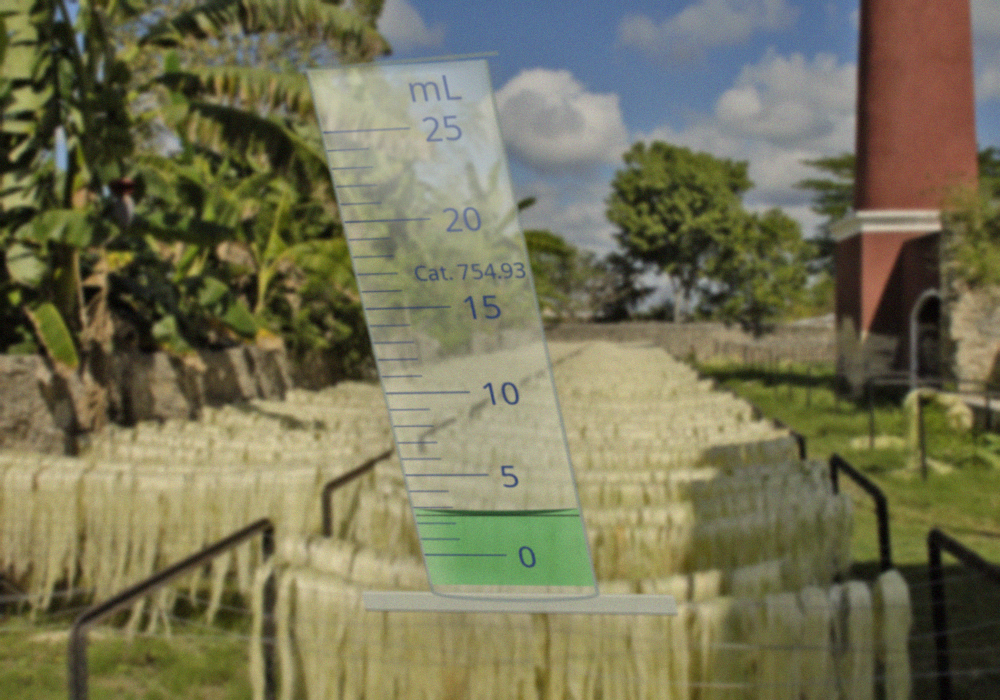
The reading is mL 2.5
